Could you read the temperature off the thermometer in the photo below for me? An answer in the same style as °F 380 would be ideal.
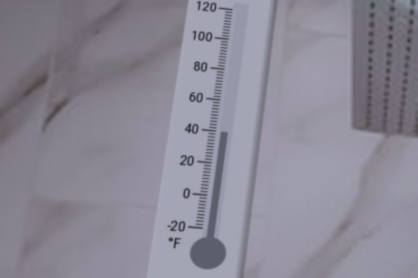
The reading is °F 40
